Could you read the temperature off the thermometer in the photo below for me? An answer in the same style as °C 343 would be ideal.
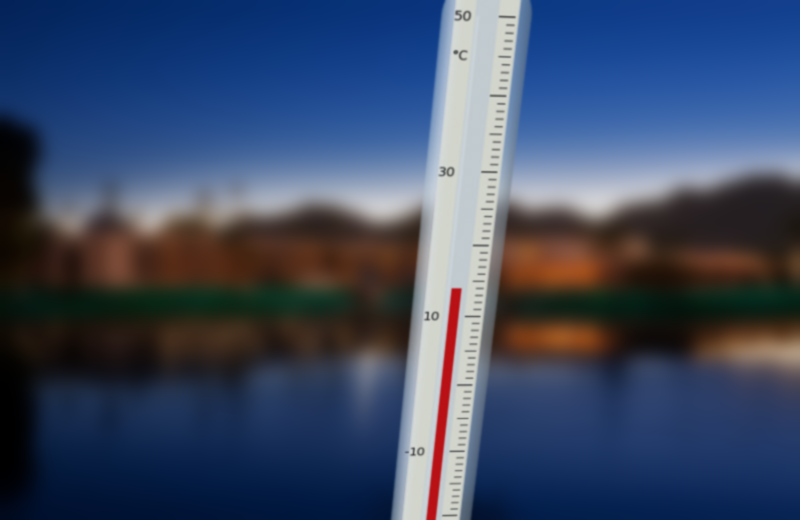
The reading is °C 14
